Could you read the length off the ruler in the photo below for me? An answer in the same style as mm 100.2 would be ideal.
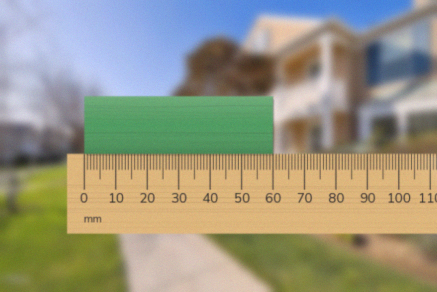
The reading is mm 60
